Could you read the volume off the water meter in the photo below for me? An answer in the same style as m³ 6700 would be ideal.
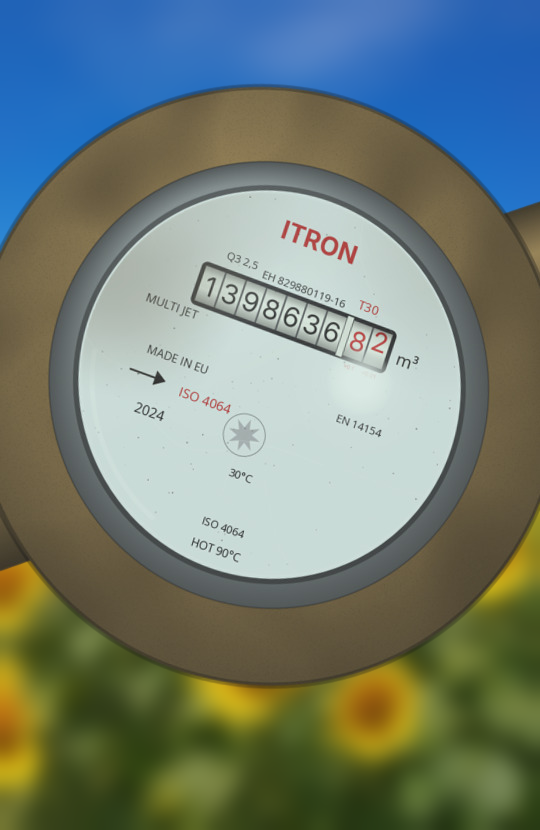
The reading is m³ 1398636.82
